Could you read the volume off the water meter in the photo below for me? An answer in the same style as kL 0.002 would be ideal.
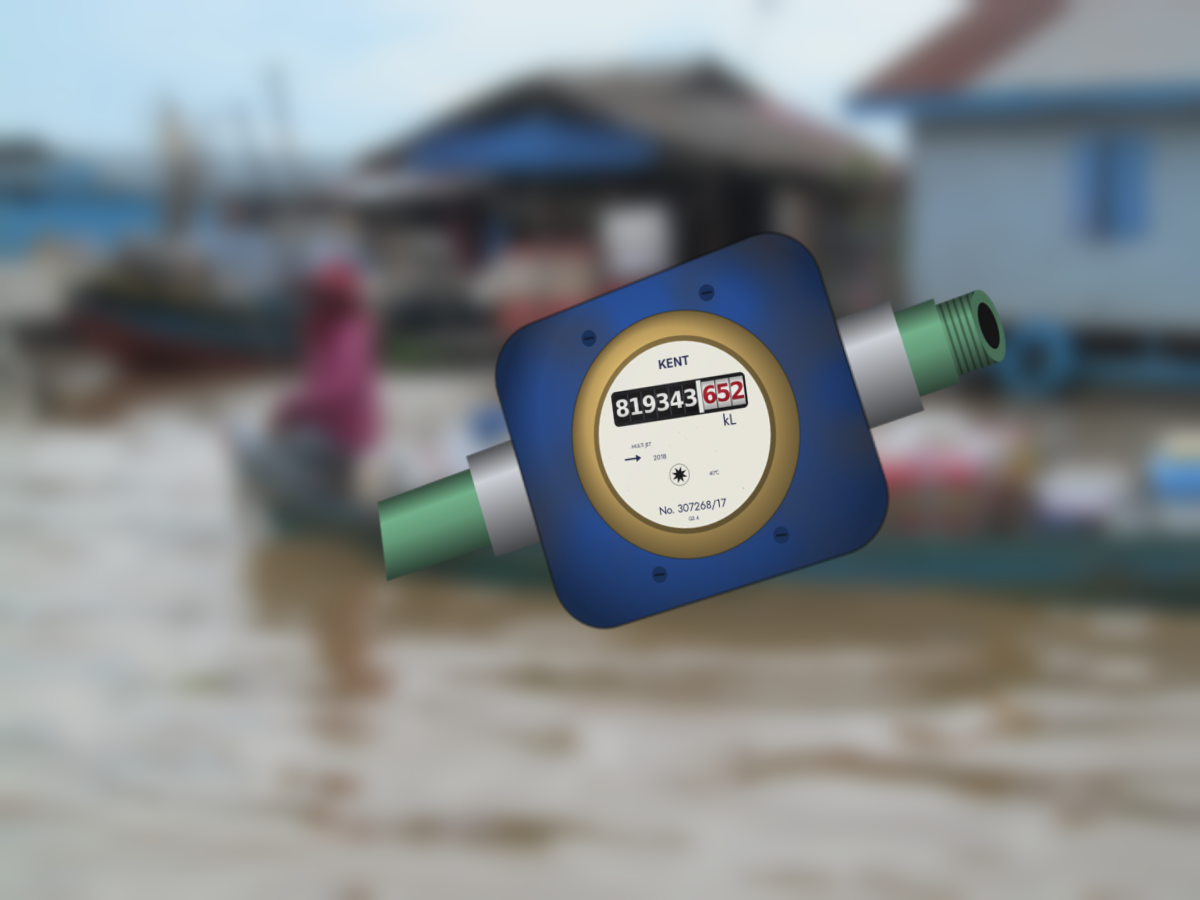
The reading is kL 819343.652
